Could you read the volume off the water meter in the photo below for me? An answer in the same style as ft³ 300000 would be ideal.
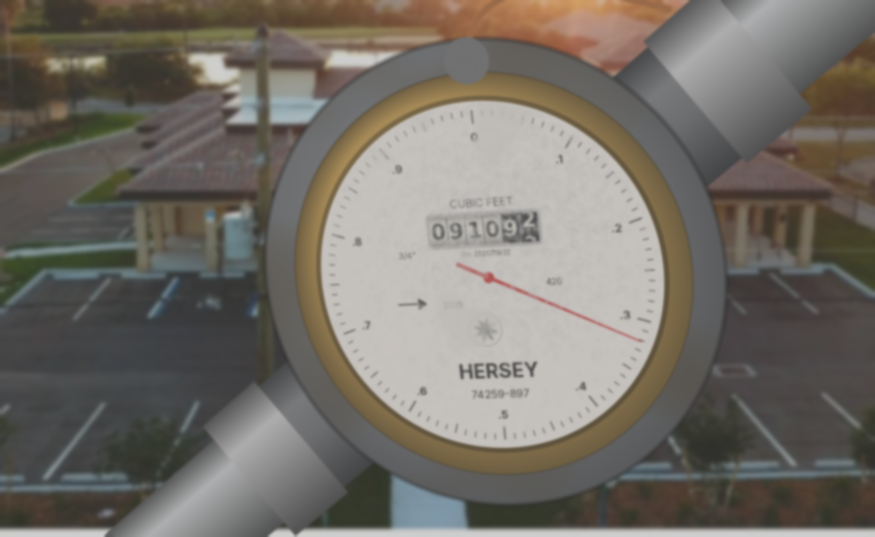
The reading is ft³ 91092.32
